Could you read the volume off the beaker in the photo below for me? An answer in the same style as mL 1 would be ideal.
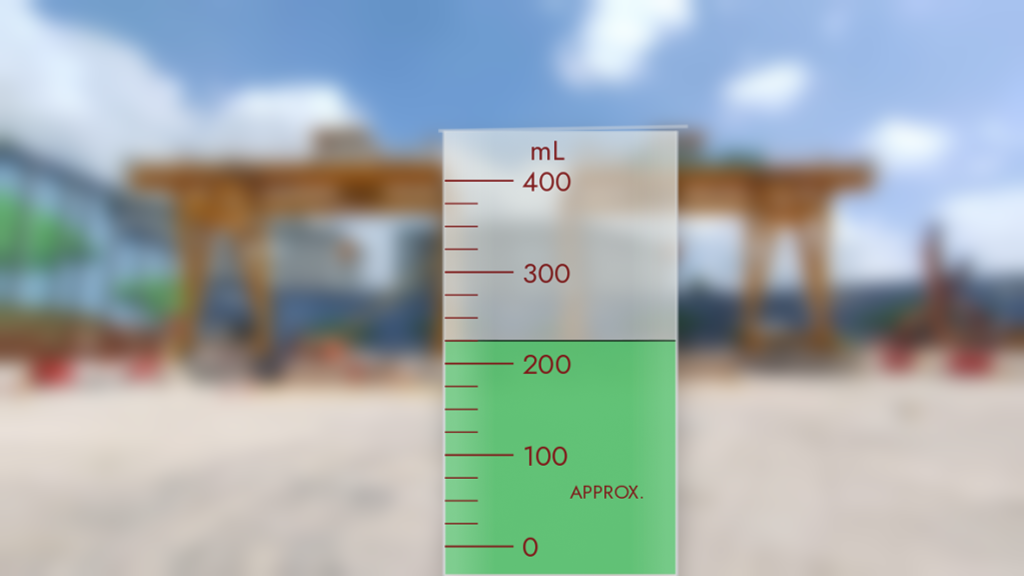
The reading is mL 225
